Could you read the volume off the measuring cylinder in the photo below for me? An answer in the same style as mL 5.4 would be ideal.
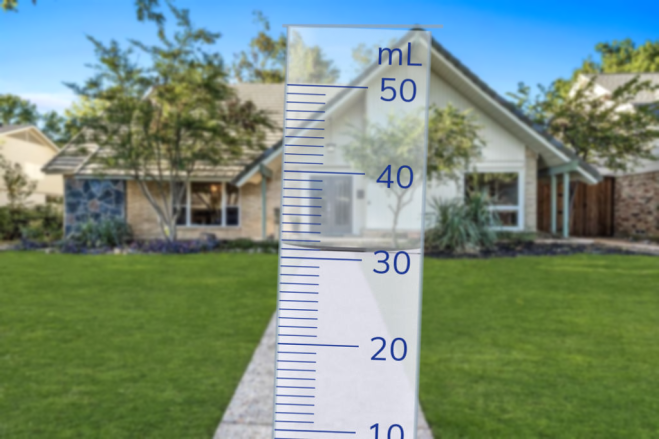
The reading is mL 31
